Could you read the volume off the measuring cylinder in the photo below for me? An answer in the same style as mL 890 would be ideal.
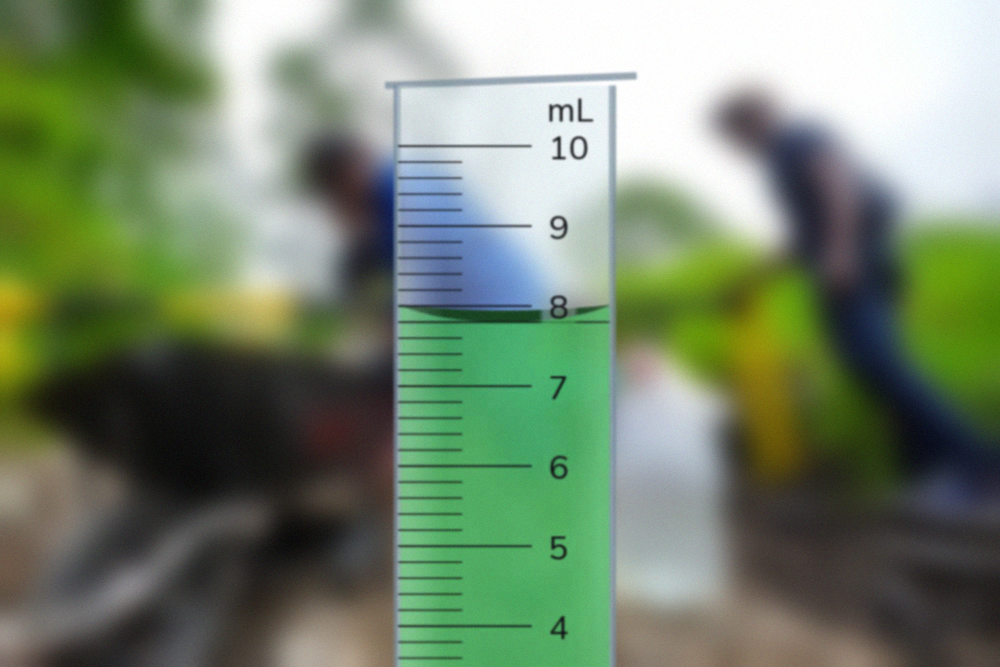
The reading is mL 7.8
